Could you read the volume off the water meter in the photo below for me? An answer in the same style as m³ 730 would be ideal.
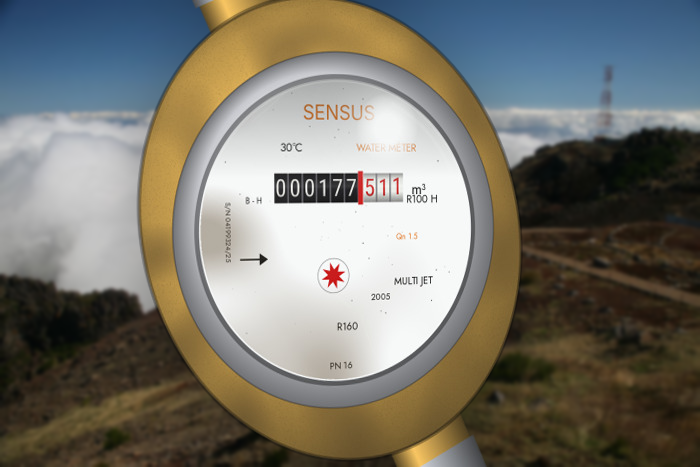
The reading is m³ 177.511
